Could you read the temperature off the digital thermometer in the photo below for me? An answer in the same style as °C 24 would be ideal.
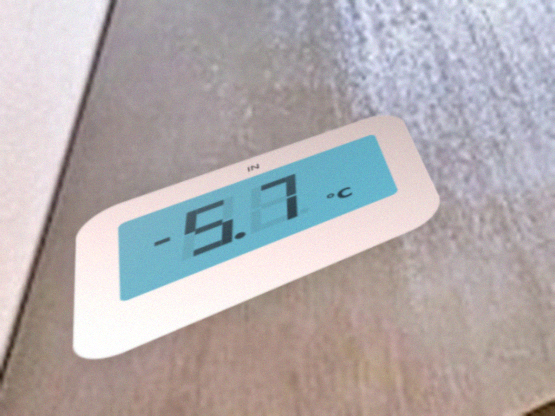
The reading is °C -5.7
